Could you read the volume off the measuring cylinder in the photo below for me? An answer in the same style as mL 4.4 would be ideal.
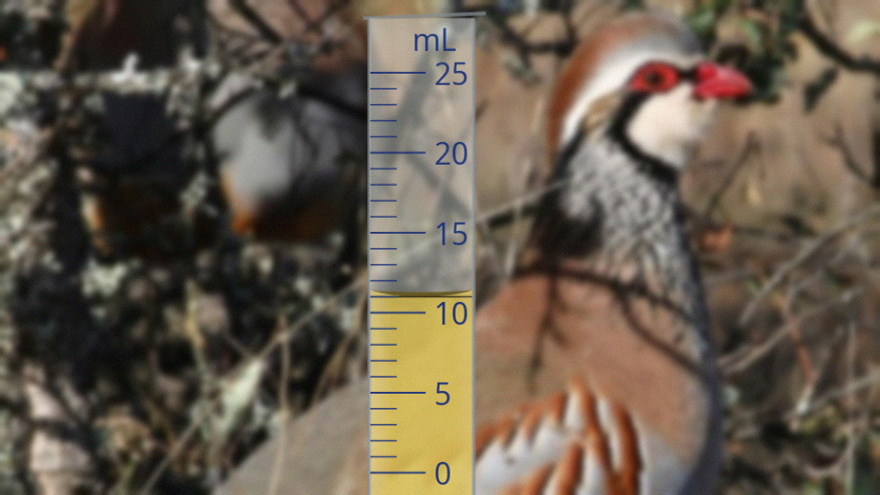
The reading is mL 11
